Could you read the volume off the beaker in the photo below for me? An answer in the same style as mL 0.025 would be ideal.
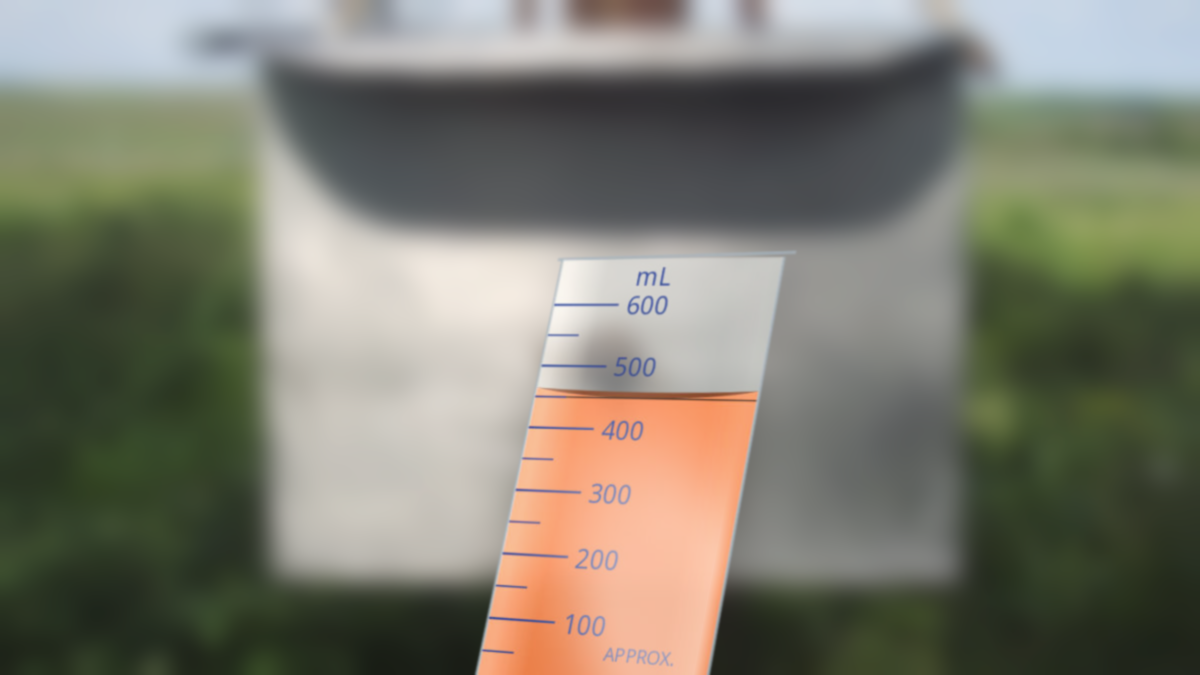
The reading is mL 450
